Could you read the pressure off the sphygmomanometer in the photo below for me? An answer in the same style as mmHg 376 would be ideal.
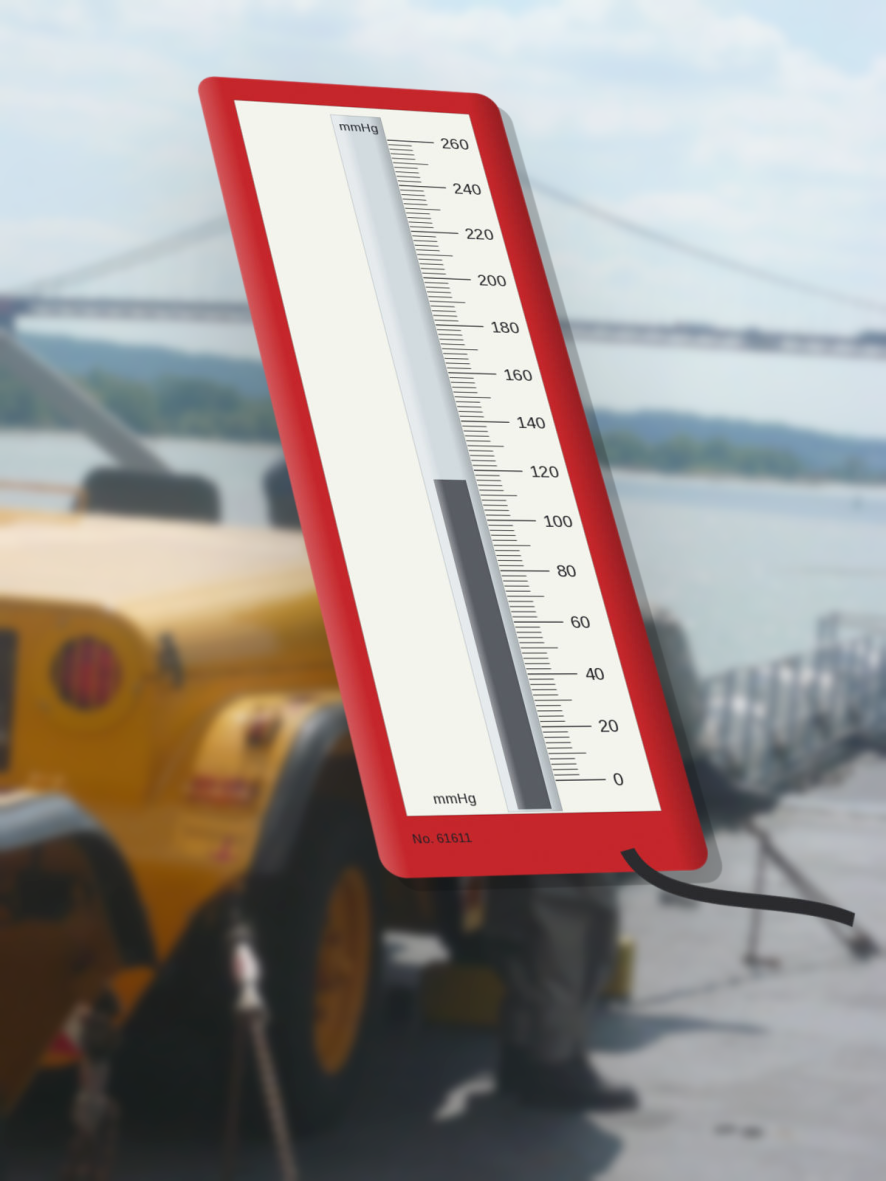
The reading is mmHg 116
